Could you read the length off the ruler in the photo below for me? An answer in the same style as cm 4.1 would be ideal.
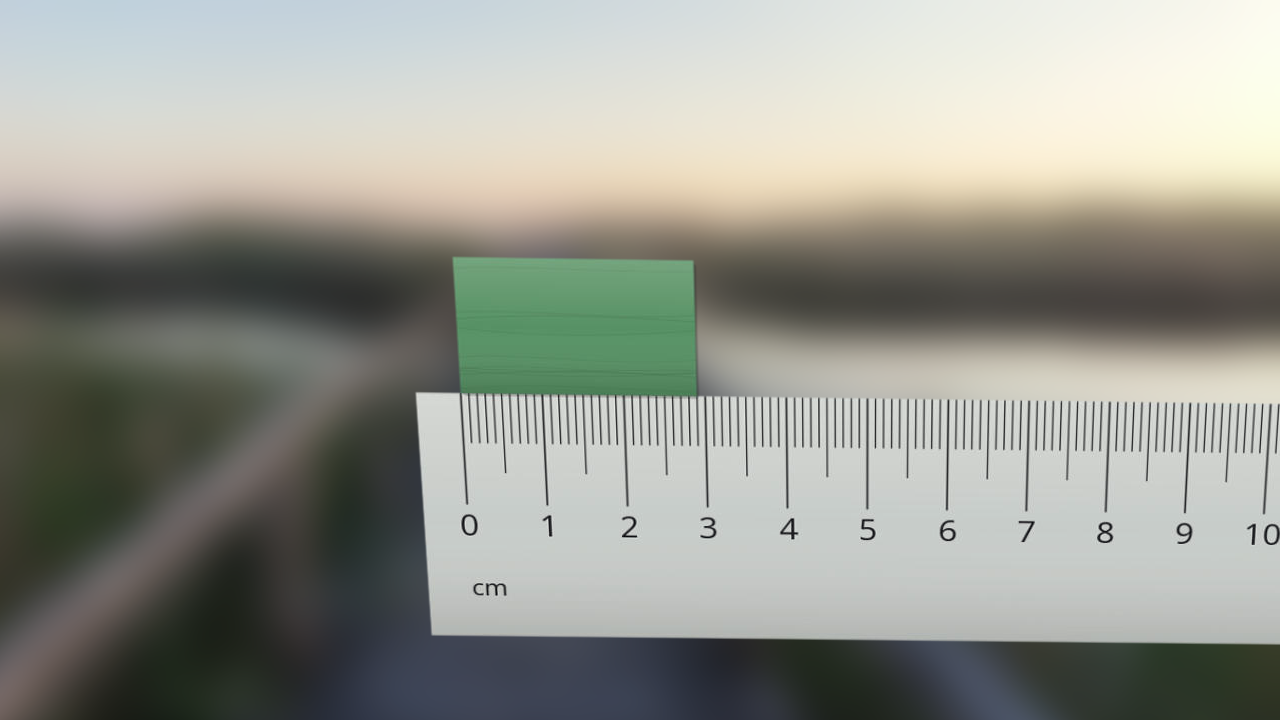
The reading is cm 2.9
